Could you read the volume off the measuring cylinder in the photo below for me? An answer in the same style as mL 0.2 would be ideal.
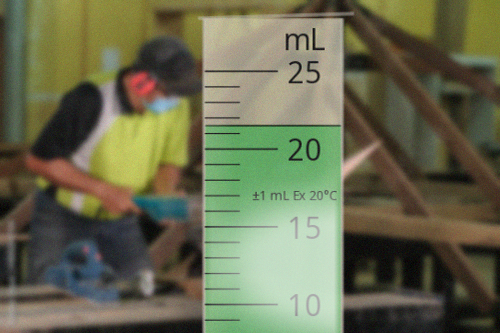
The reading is mL 21.5
